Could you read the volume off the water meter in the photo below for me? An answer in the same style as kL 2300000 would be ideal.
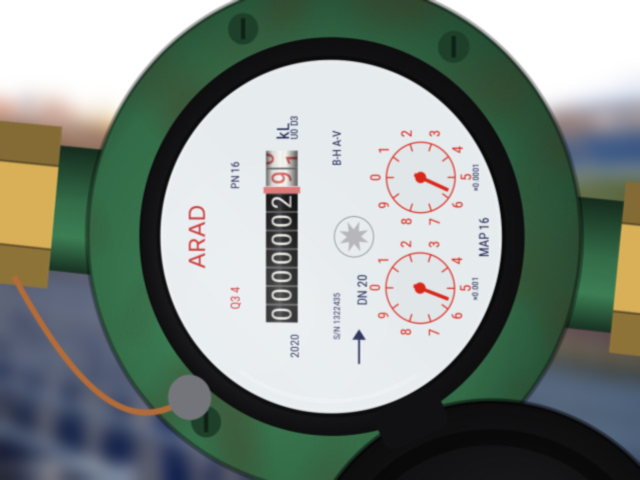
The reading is kL 2.9055
